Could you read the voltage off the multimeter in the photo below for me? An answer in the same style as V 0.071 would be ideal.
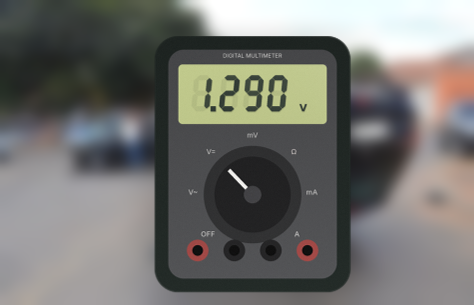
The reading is V 1.290
